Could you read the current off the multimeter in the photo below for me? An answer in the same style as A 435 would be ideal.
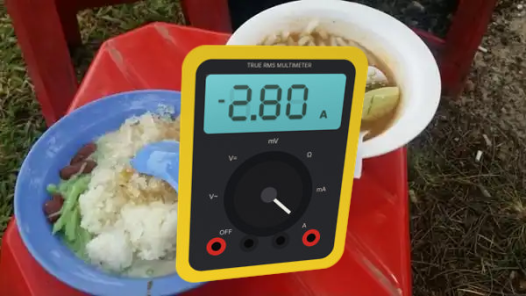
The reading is A -2.80
